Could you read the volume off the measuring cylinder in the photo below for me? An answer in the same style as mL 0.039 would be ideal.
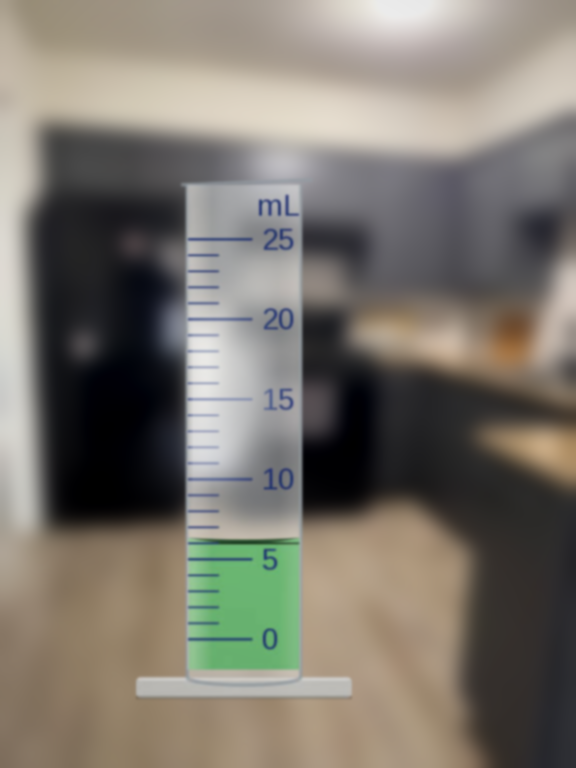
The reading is mL 6
